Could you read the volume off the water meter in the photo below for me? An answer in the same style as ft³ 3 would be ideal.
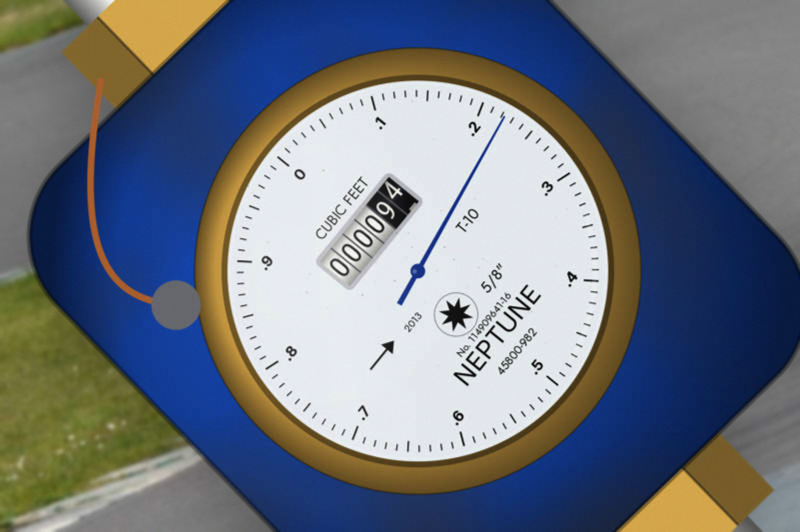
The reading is ft³ 94.22
